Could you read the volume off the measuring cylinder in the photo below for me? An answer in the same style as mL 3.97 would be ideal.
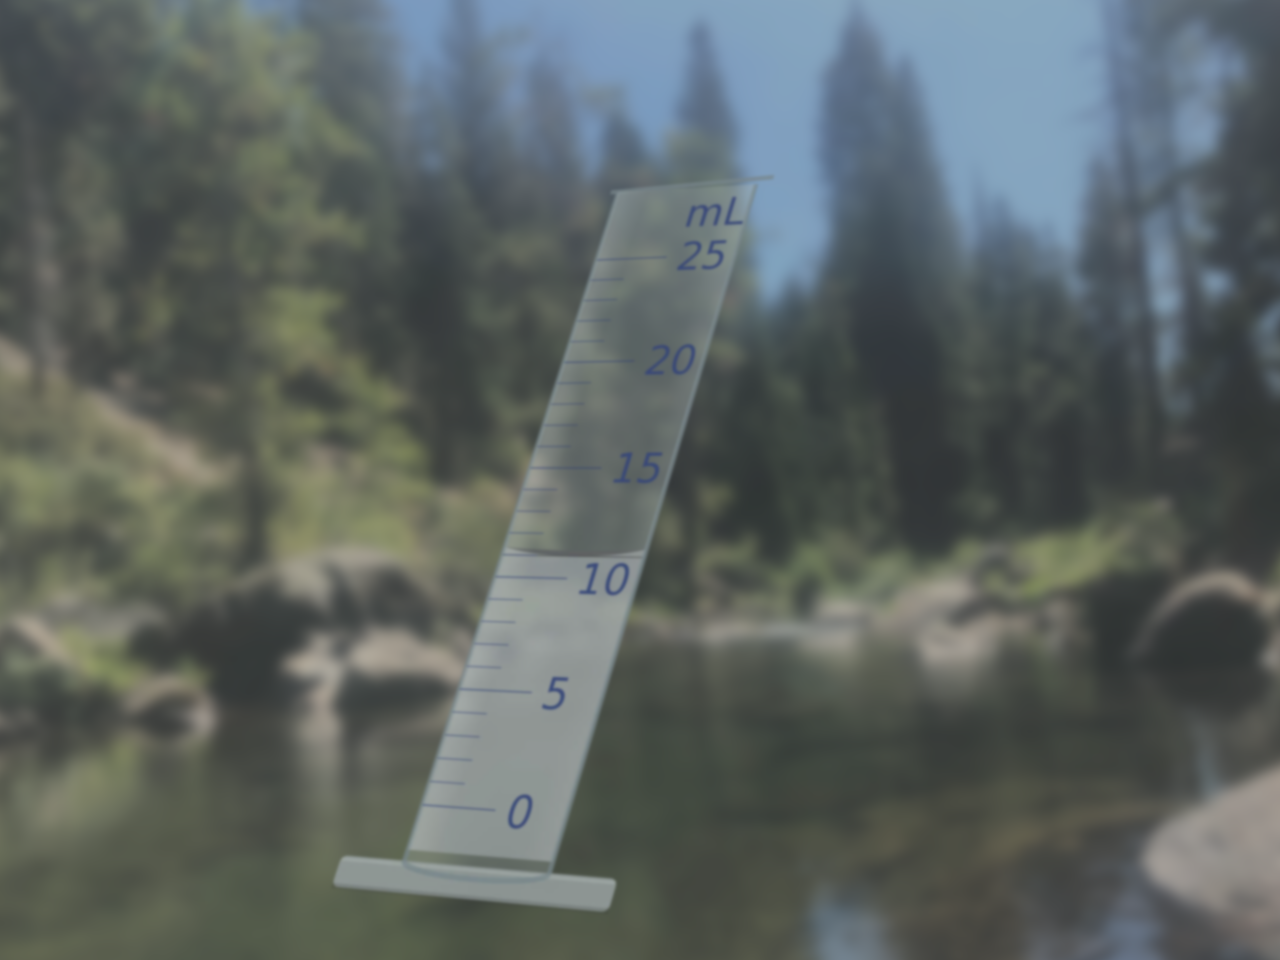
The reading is mL 11
